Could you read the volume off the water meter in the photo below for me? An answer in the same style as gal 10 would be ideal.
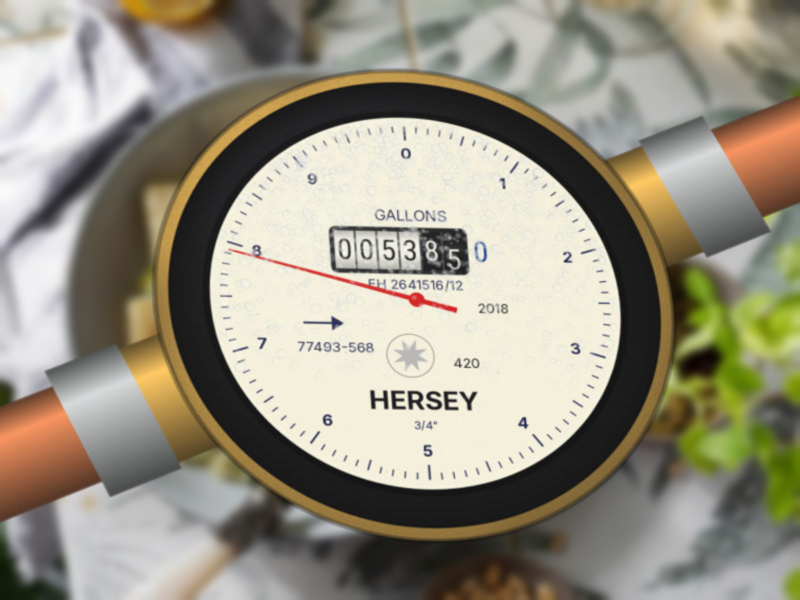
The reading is gal 53847.9
